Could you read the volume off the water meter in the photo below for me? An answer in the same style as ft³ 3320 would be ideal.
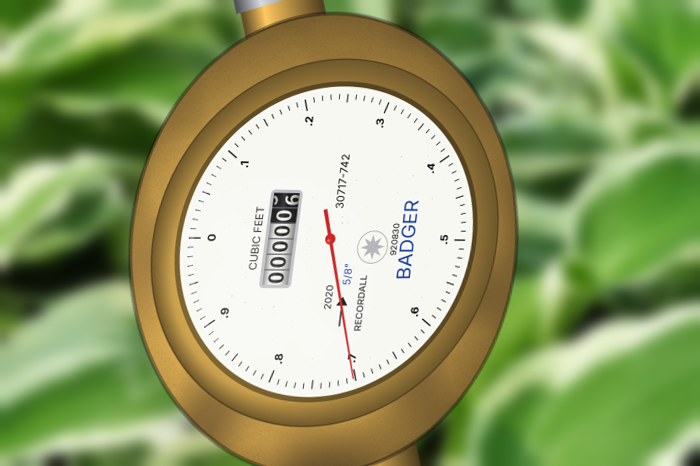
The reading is ft³ 5.70
